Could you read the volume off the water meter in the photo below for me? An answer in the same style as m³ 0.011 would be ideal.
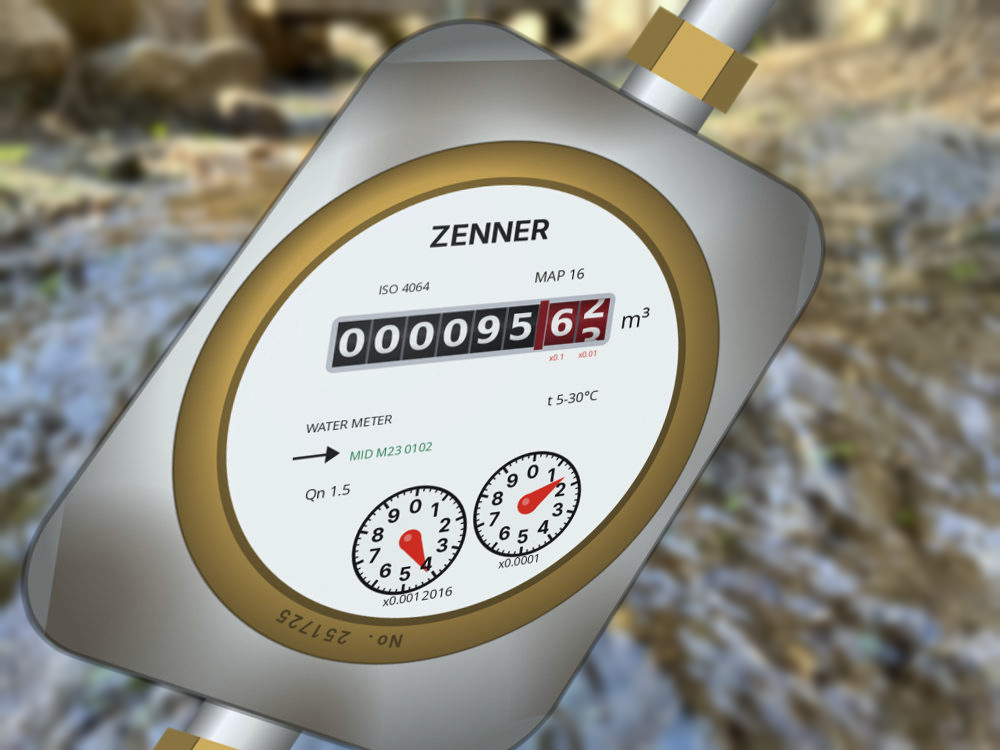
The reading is m³ 95.6241
